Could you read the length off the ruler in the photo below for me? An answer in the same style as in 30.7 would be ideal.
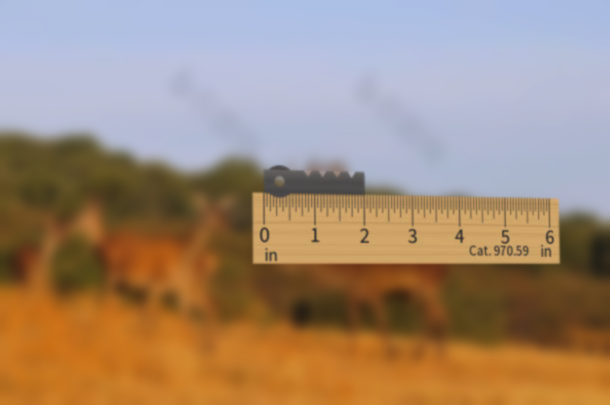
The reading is in 2
